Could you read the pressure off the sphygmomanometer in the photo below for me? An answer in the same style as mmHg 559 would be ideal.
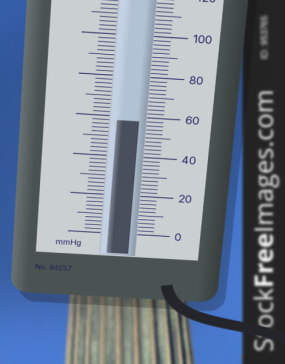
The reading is mmHg 58
